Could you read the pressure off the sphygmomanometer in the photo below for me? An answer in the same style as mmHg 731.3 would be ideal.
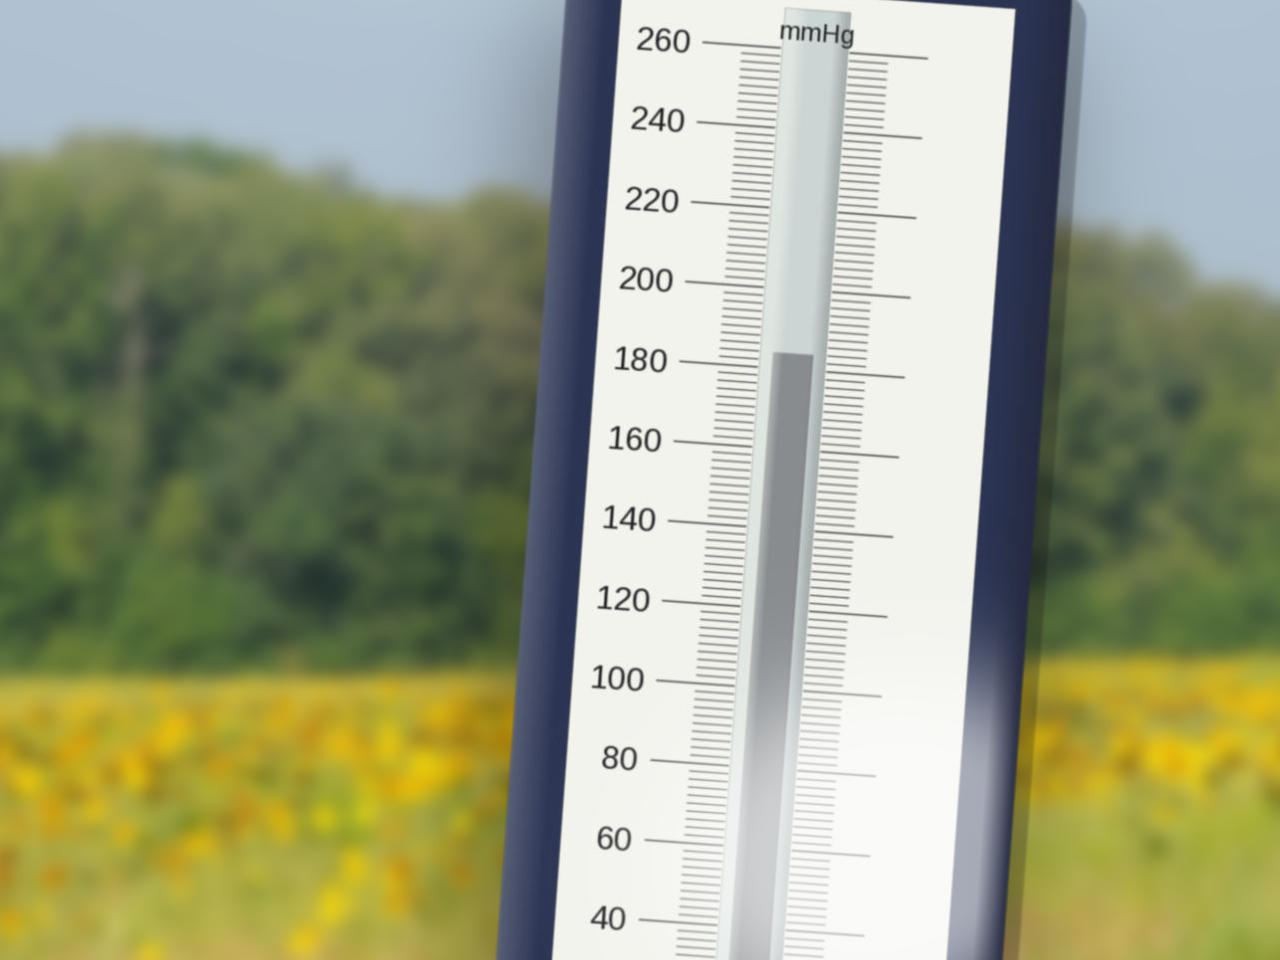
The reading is mmHg 184
